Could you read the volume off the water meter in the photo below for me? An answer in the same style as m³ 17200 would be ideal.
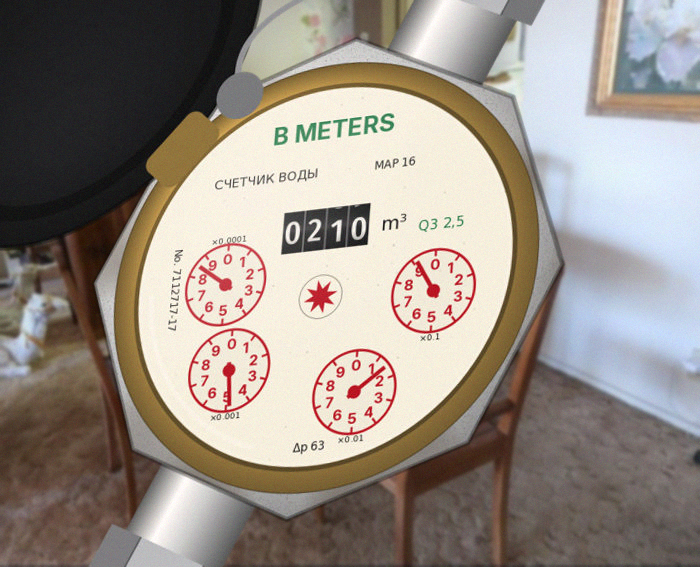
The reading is m³ 209.9148
